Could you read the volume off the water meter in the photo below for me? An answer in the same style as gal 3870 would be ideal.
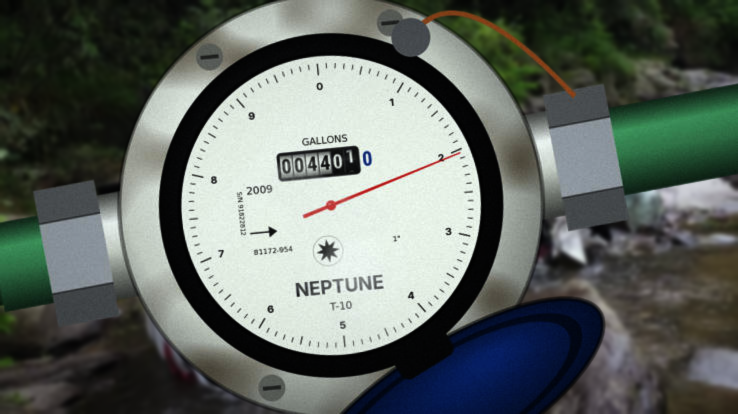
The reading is gal 44012.0
